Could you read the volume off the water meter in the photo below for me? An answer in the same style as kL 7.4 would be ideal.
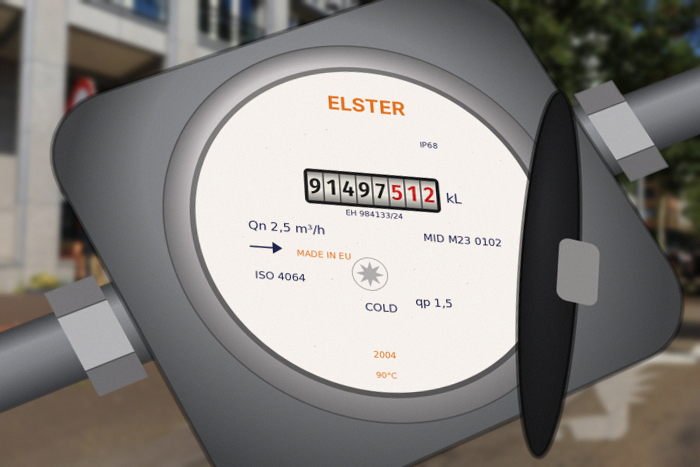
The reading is kL 91497.512
